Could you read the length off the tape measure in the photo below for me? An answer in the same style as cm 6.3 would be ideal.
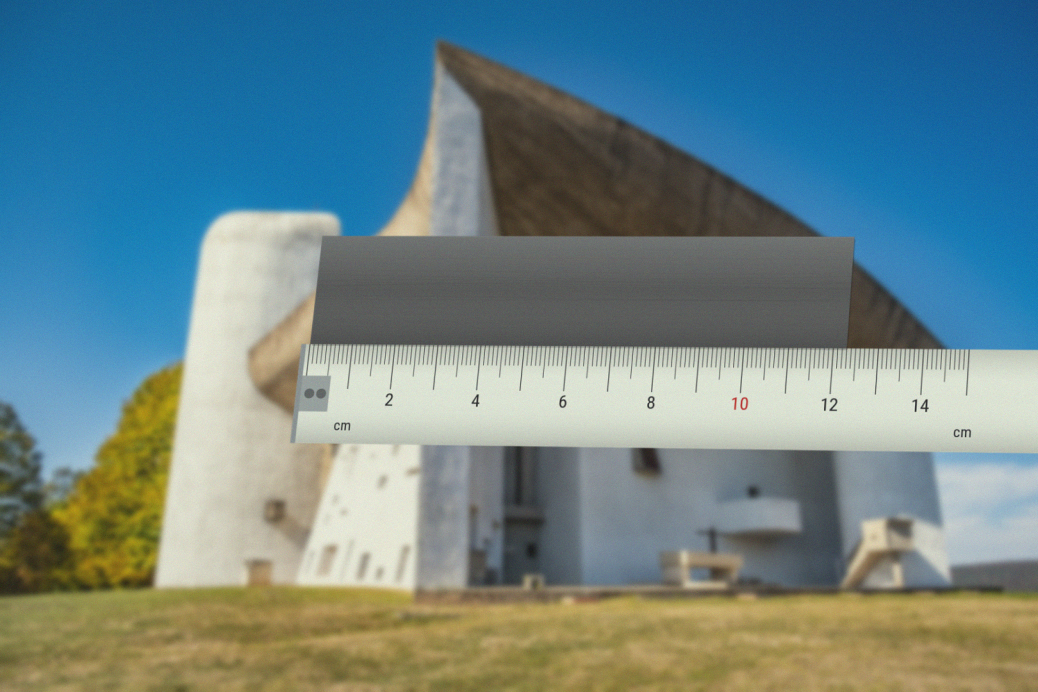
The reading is cm 12.3
